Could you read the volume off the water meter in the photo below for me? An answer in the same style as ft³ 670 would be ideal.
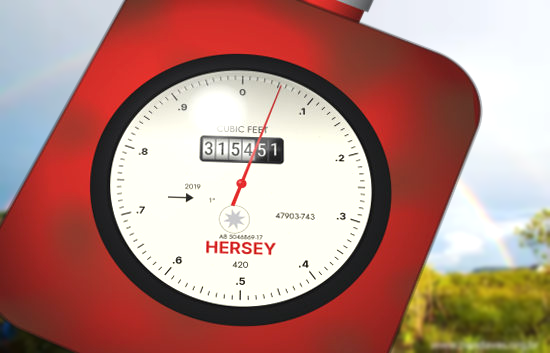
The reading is ft³ 315451.05
